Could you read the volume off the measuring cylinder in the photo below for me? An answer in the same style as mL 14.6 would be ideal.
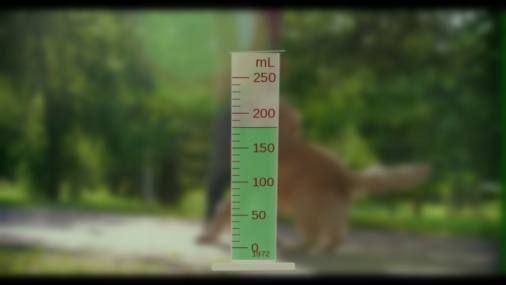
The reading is mL 180
